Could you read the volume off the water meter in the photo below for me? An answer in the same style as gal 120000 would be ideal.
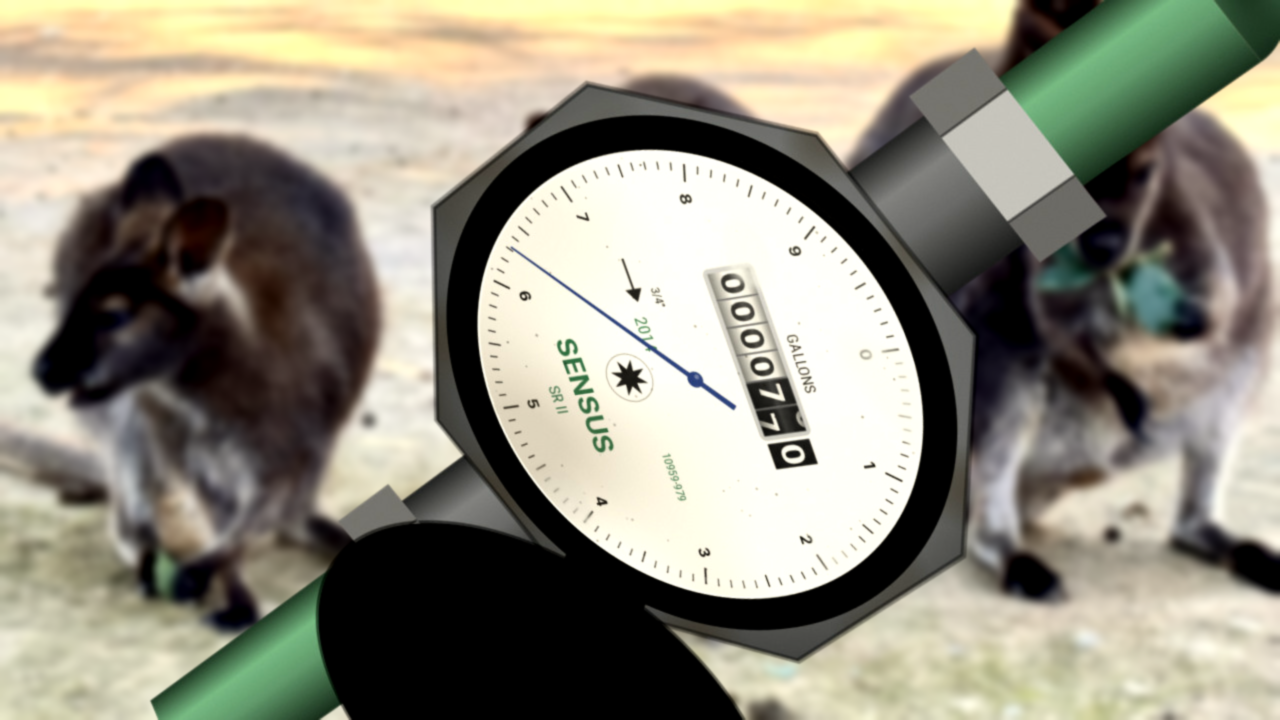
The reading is gal 766.3
